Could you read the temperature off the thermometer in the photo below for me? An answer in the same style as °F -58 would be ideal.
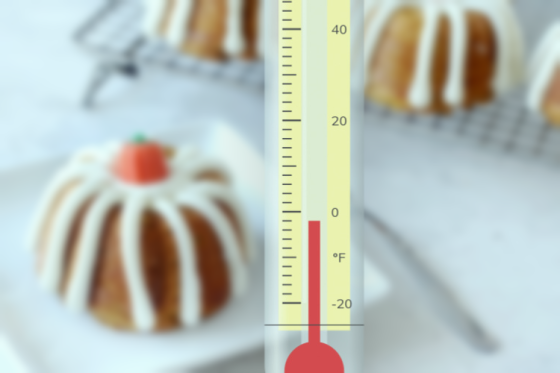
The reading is °F -2
